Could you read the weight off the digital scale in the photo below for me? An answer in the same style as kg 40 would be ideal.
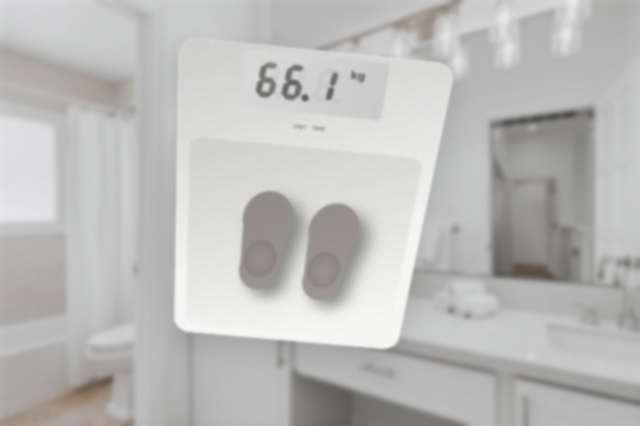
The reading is kg 66.1
